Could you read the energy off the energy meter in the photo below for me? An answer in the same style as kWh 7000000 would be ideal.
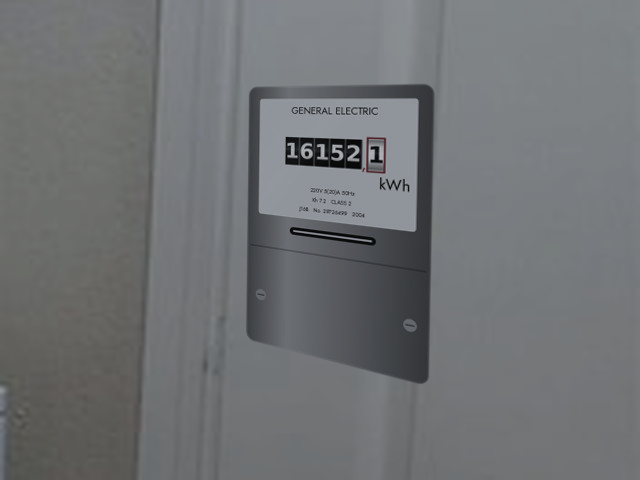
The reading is kWh 16152.1
